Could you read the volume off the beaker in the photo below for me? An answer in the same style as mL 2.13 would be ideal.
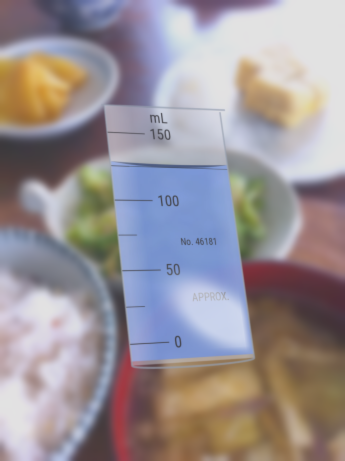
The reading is mL 125
